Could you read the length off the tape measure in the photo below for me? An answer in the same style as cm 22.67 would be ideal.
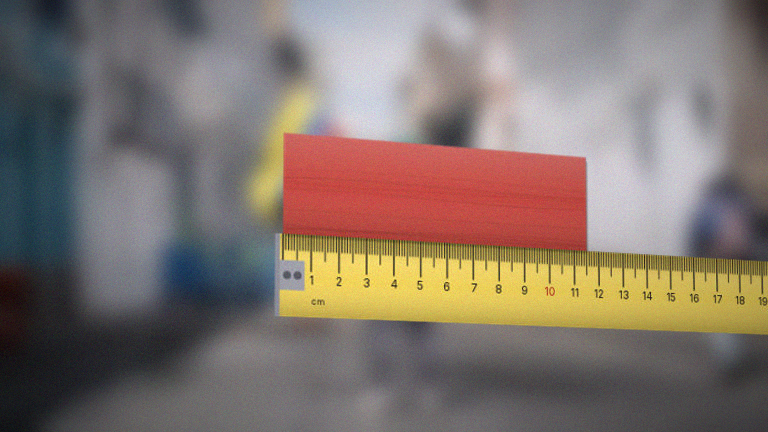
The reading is cm 11.5
